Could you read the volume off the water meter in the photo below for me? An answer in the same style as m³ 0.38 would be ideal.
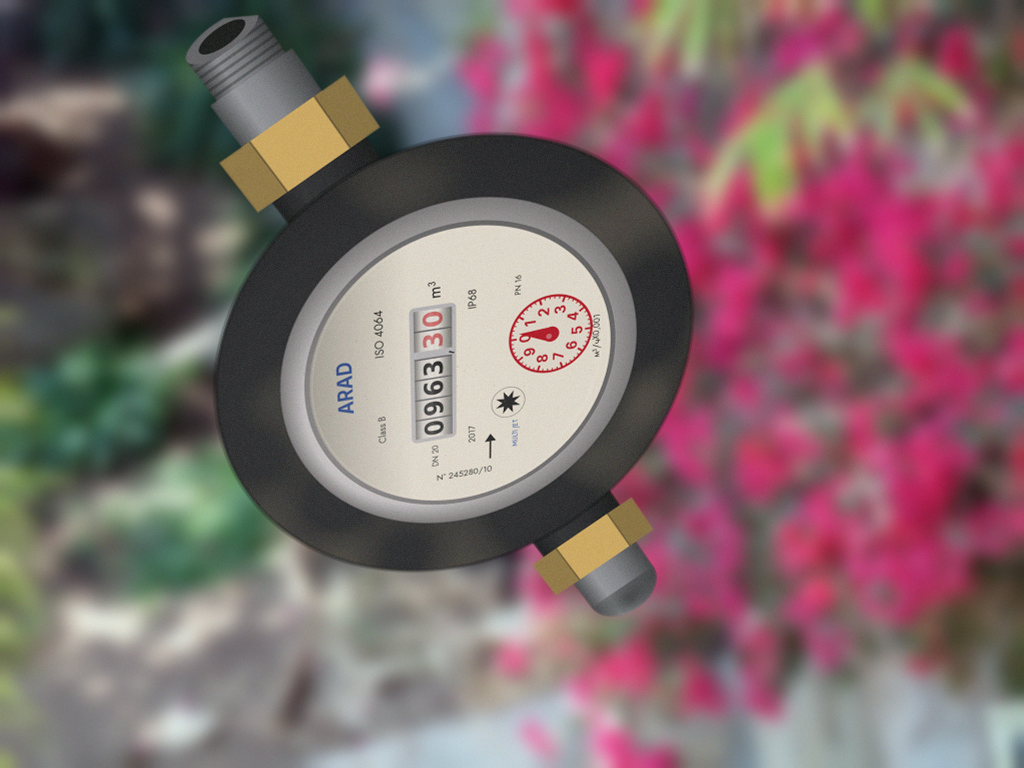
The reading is m³ 963.300
